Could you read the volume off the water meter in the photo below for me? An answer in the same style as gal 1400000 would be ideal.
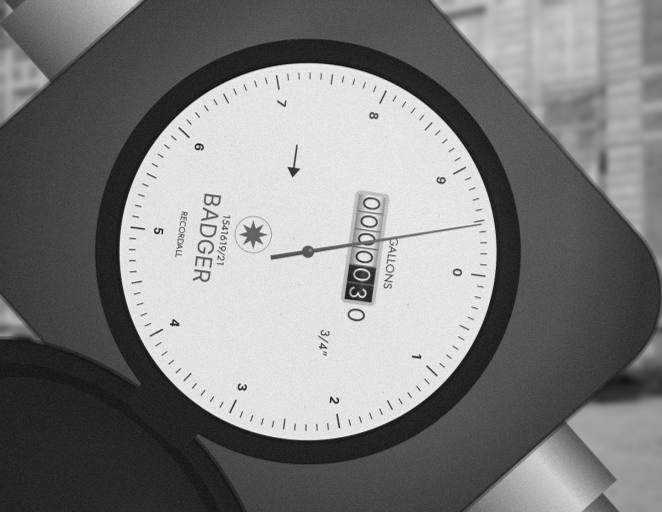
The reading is gal 29.5
